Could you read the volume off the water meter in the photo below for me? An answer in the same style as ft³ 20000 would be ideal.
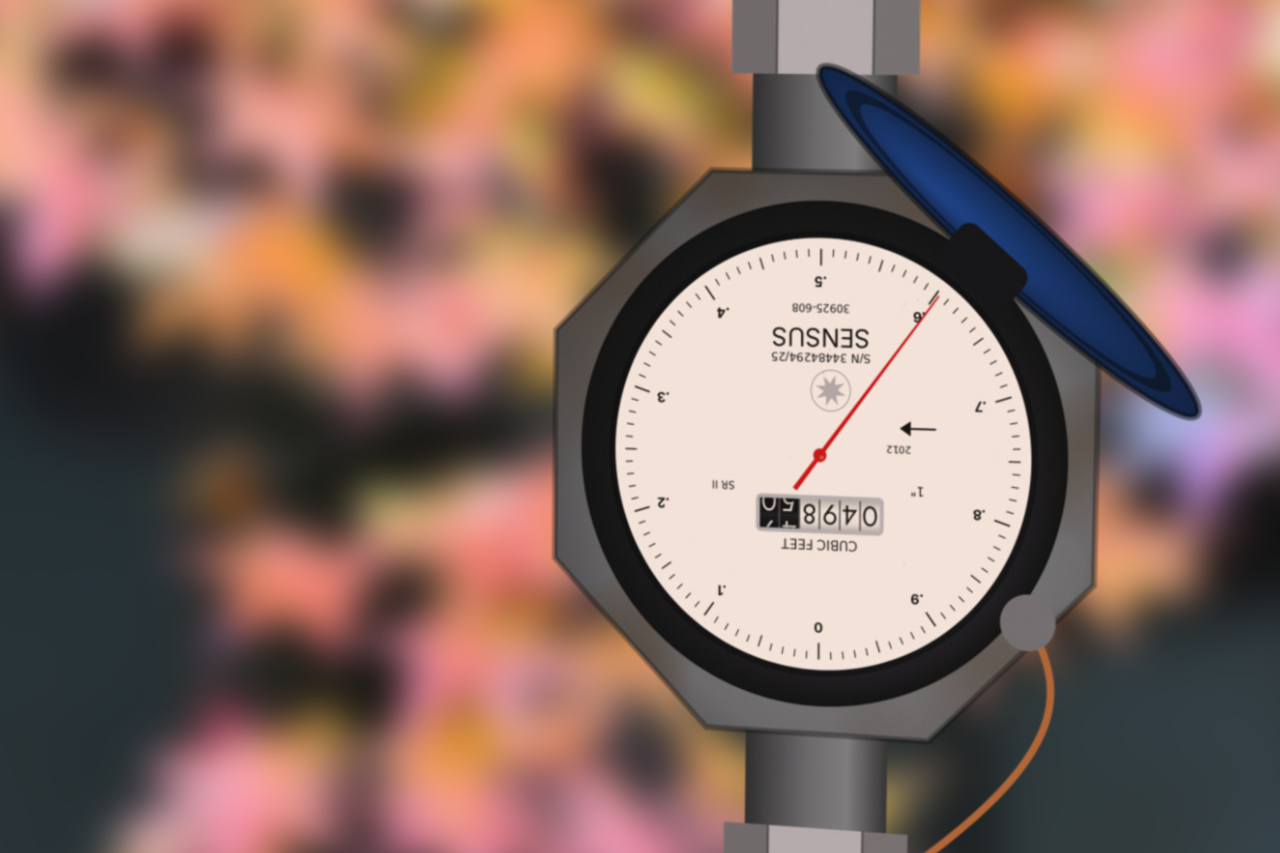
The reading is ft³ 49849.60
